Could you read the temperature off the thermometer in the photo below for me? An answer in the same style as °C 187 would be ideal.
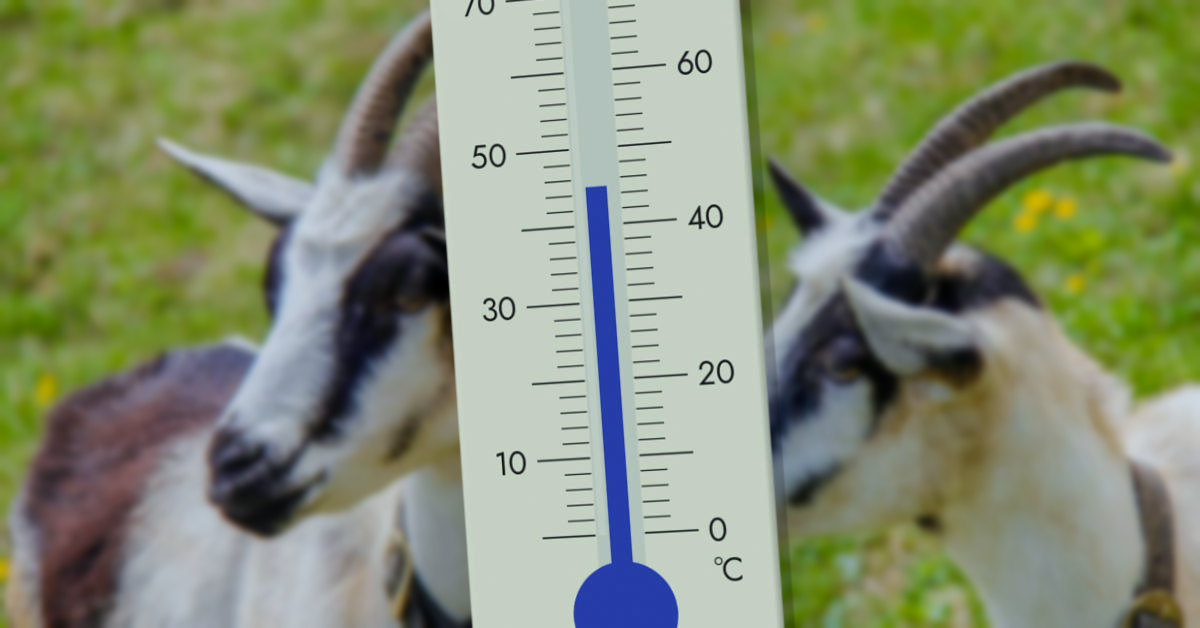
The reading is °C 45
